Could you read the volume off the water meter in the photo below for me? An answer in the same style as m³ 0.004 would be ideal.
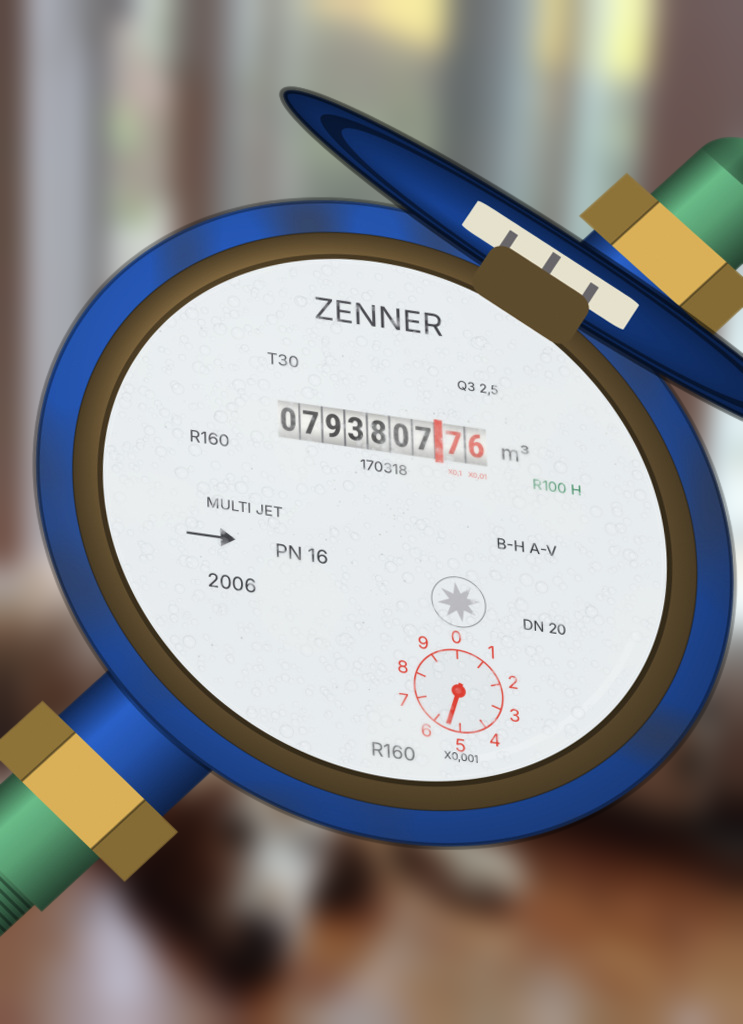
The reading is m³ 793807.765
